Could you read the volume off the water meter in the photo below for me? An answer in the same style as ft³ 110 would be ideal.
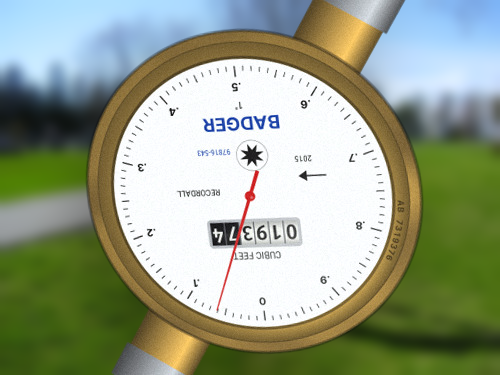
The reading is ft³ 19374.06
